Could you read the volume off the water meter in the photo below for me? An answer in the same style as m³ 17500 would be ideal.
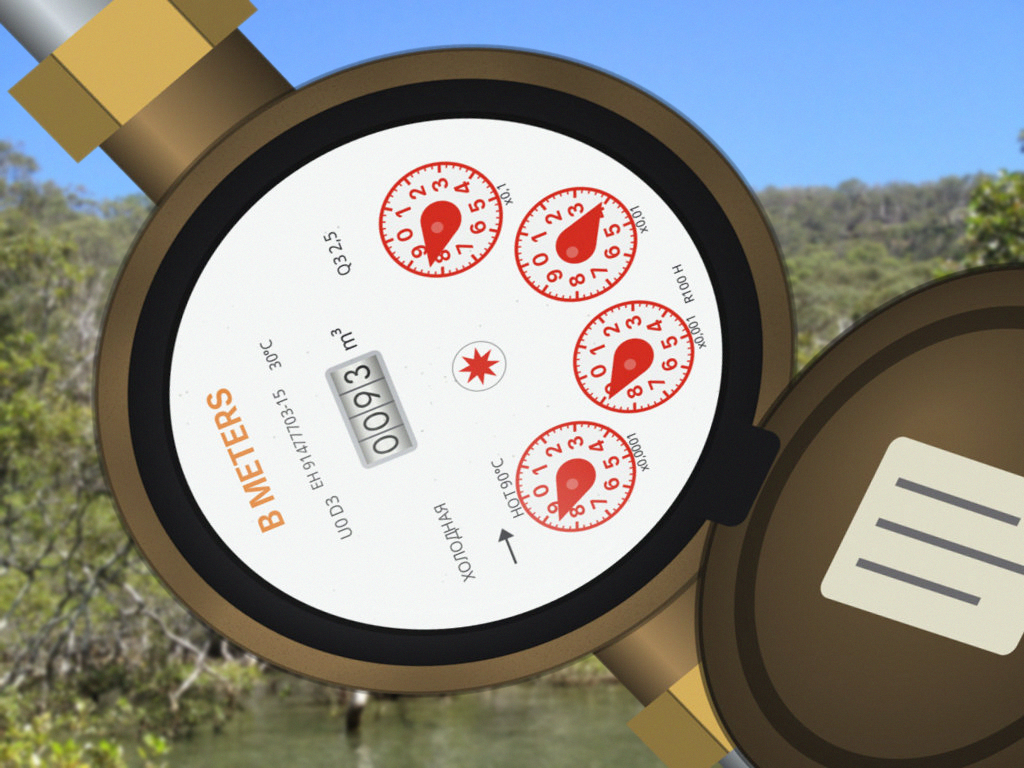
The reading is m³ 93.8388
